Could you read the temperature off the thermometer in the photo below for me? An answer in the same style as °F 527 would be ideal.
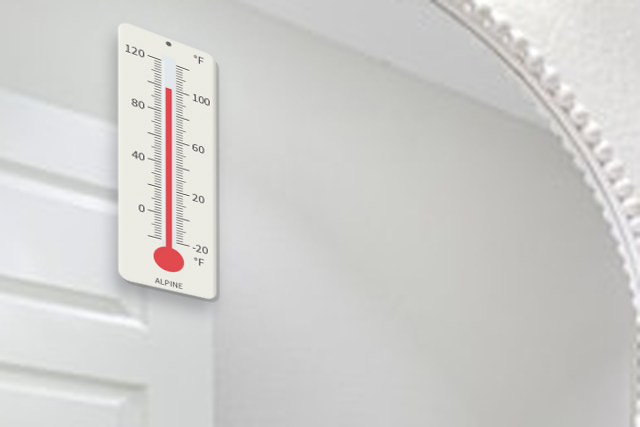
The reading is °F 100
